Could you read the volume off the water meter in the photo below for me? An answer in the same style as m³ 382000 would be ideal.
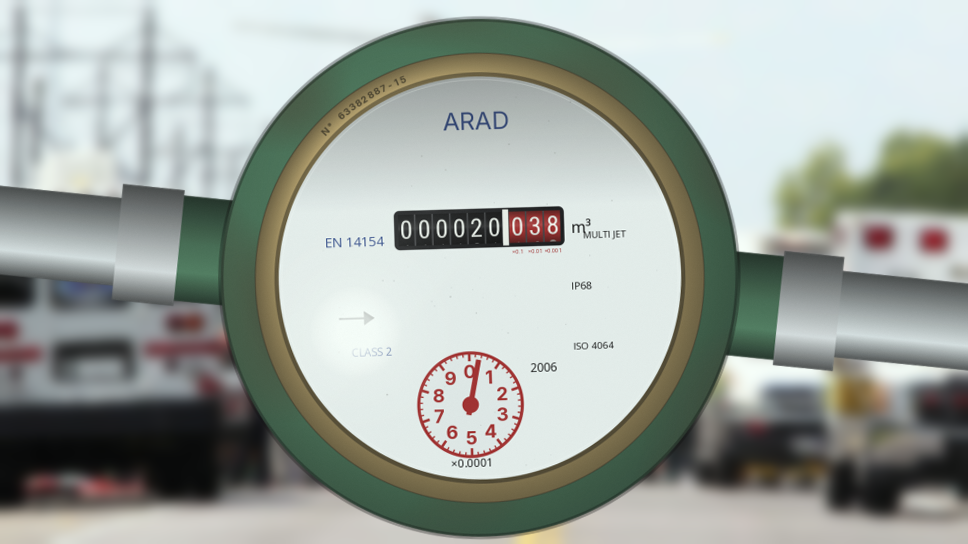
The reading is m³ 20.0380
